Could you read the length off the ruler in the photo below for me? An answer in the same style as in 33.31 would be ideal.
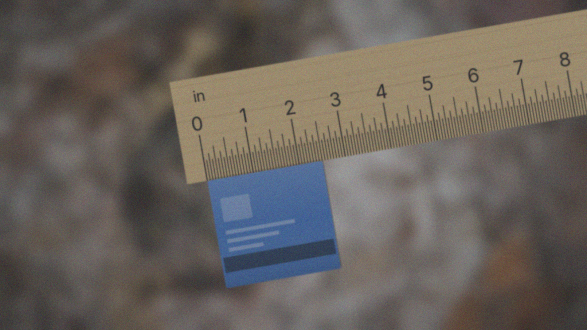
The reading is in 2.5
